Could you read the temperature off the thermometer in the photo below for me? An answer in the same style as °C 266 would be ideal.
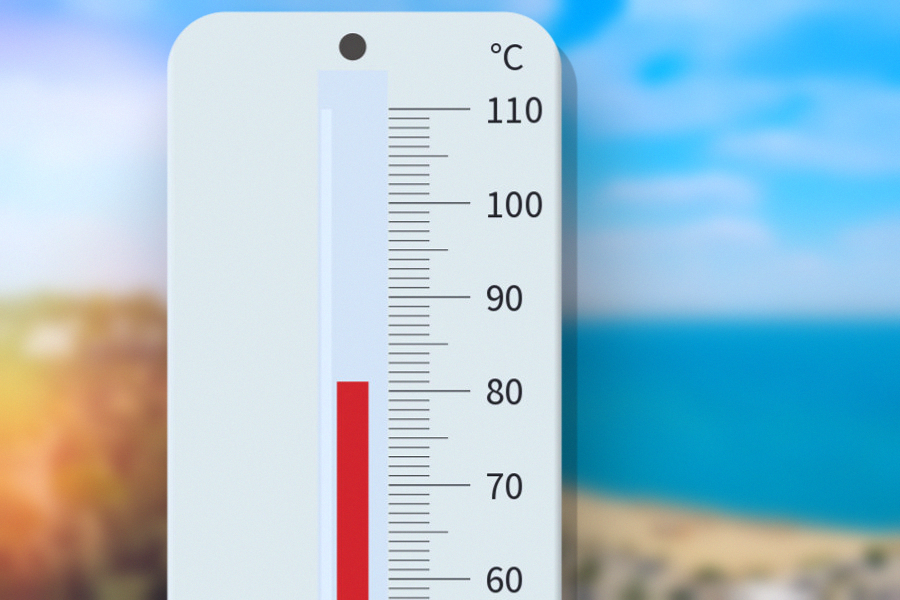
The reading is °C 81
